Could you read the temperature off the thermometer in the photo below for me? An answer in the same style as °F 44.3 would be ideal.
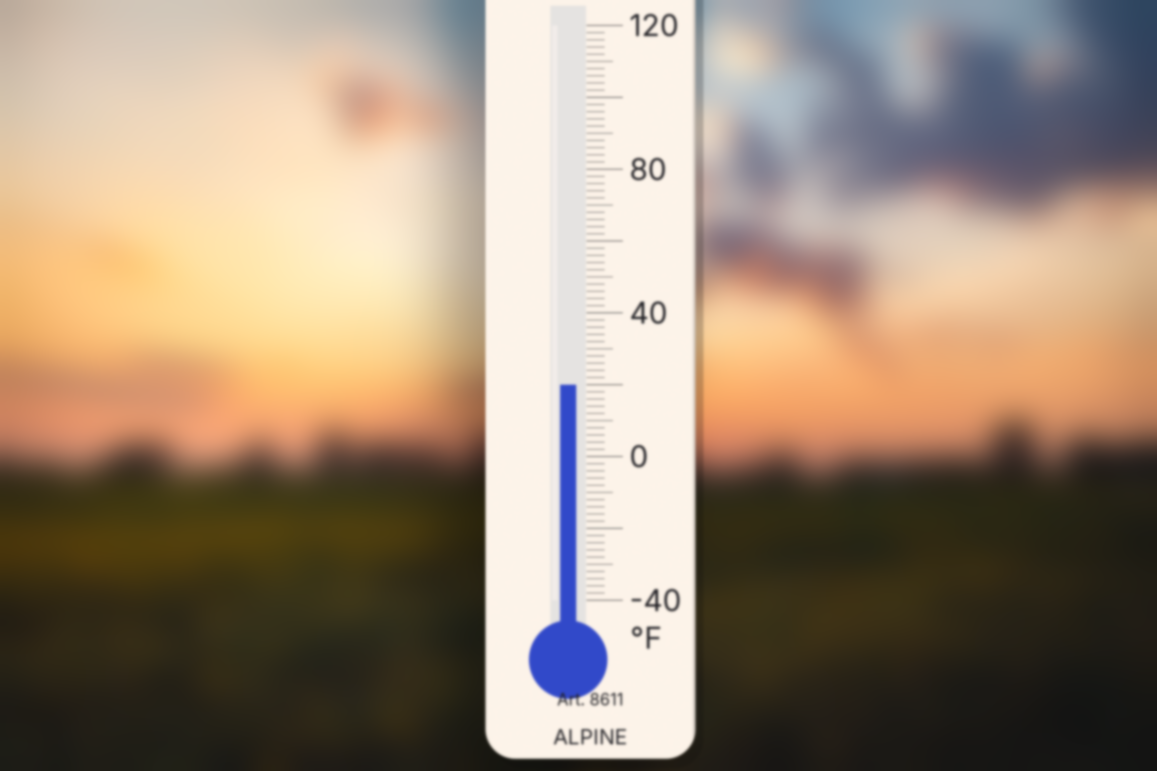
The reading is °F 20
